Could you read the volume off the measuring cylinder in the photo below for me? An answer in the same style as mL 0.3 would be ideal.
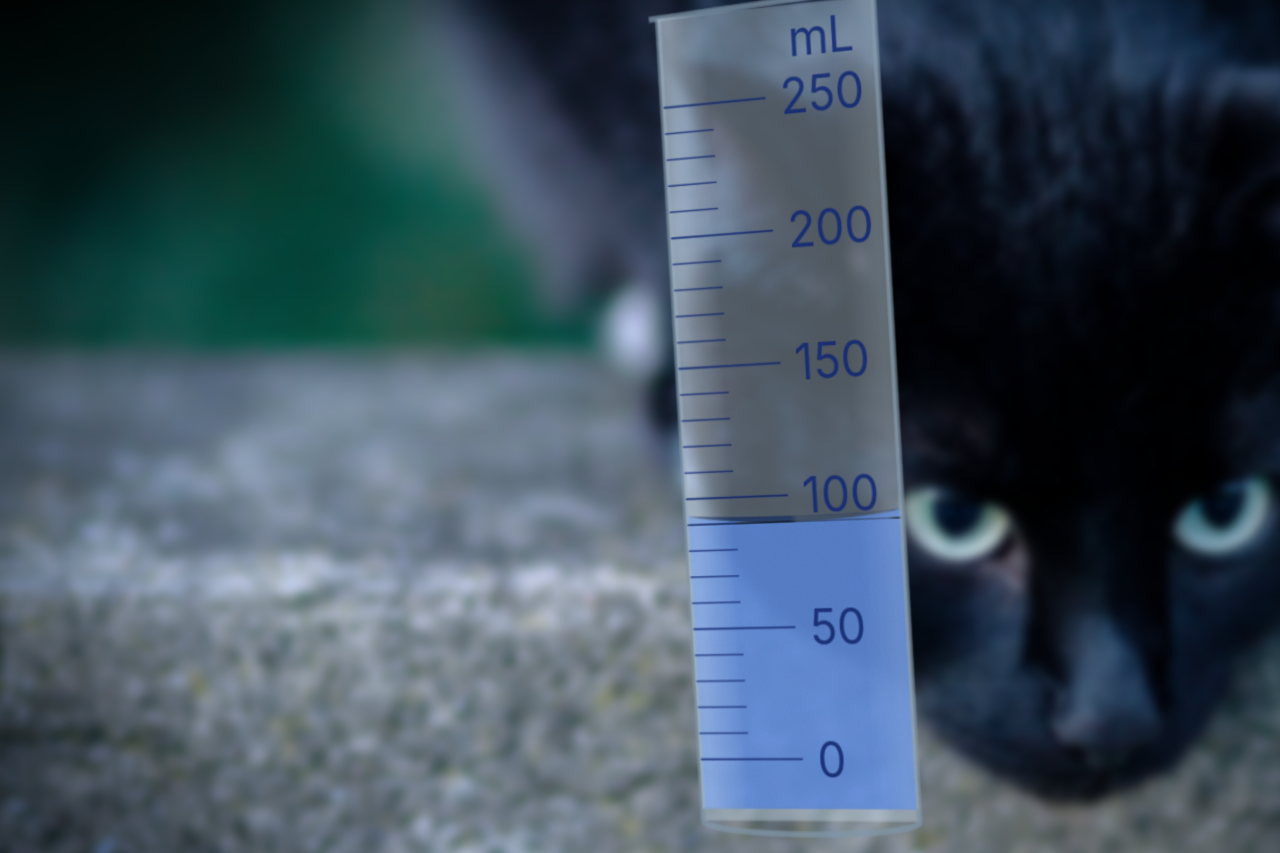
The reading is mL 90
